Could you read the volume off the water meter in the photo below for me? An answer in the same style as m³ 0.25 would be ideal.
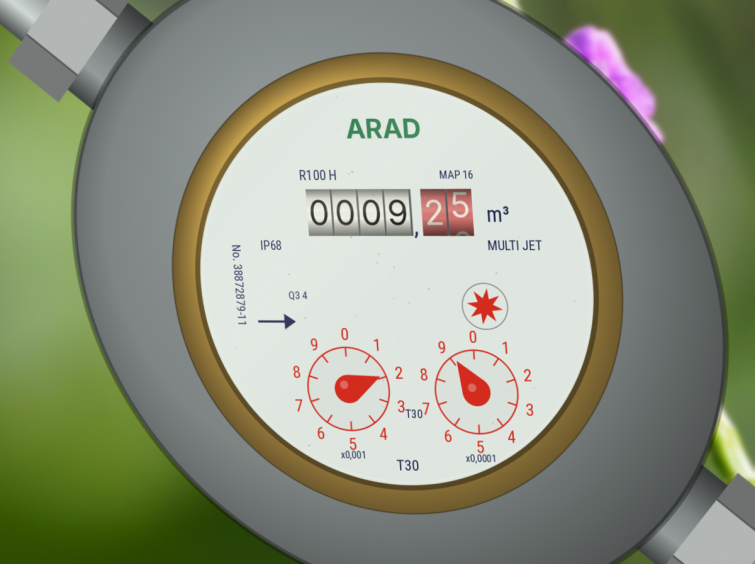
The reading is m³ 9.2519
